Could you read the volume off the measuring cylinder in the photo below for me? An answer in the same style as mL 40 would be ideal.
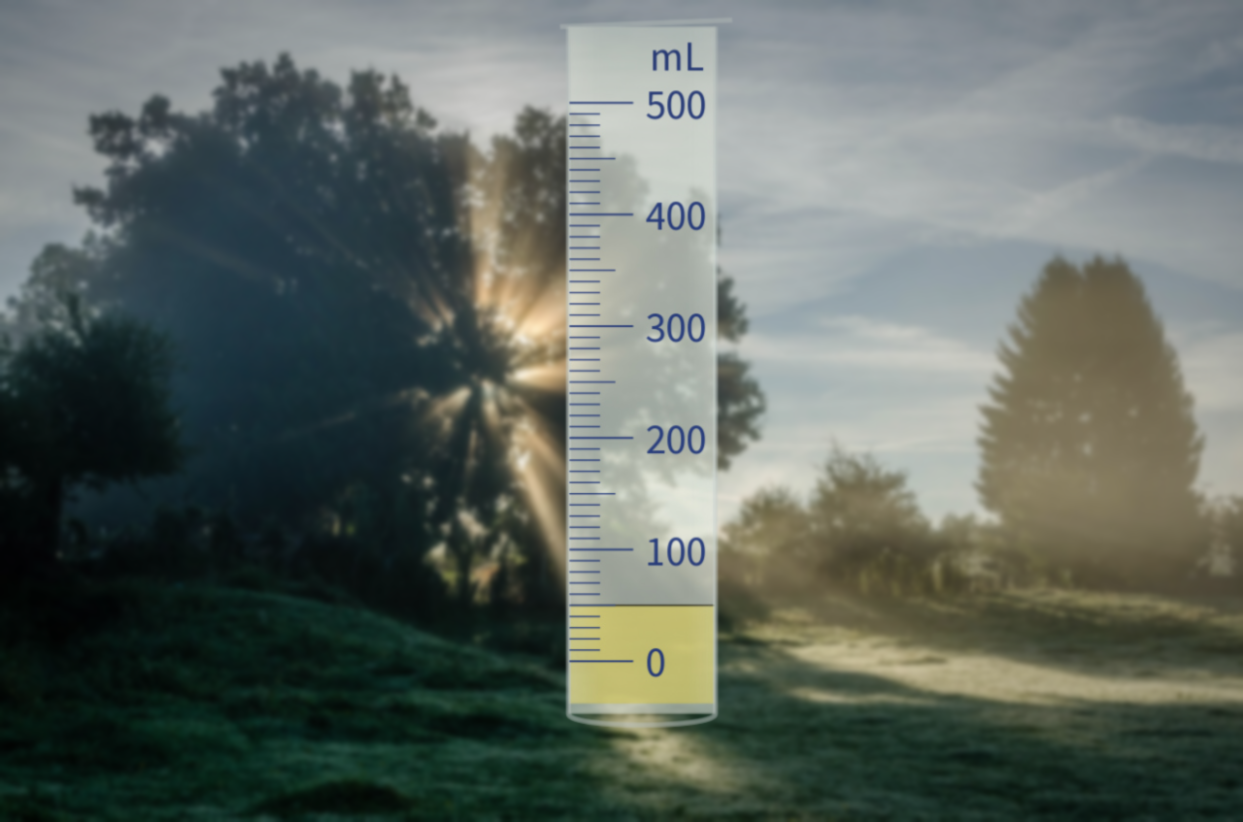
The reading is mL 50
